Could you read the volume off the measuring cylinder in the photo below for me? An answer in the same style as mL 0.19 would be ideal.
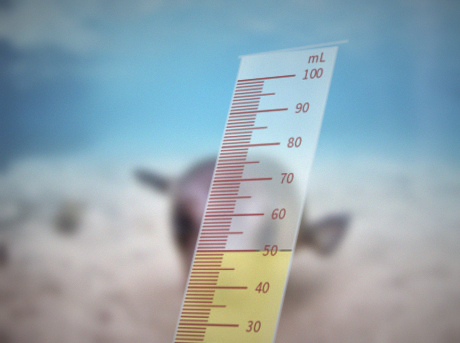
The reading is mL 50
